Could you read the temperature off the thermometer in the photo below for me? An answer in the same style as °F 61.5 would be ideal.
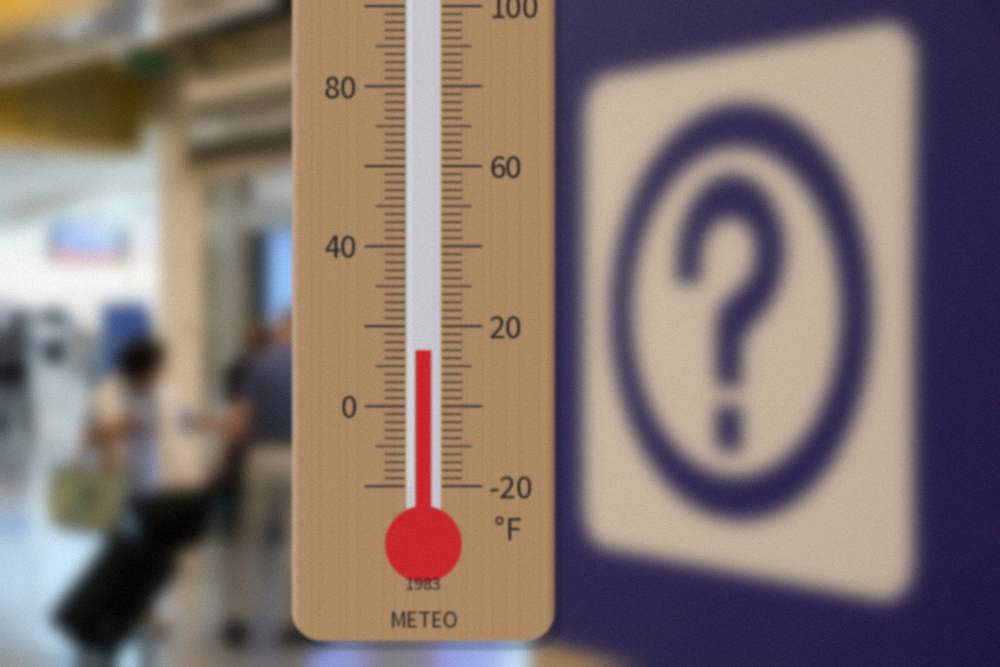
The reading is °F 14
